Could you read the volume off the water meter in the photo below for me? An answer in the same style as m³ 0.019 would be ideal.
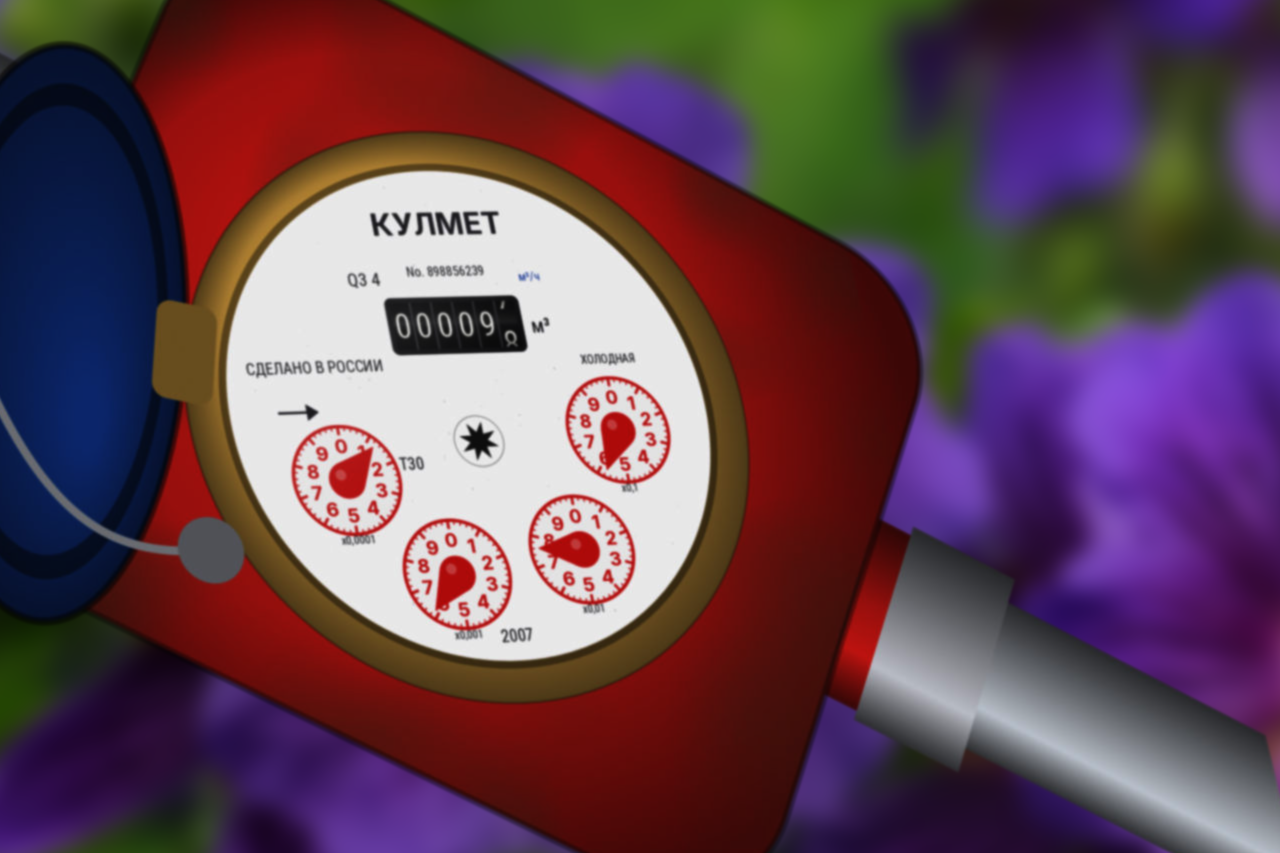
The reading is m³ 97.5761
